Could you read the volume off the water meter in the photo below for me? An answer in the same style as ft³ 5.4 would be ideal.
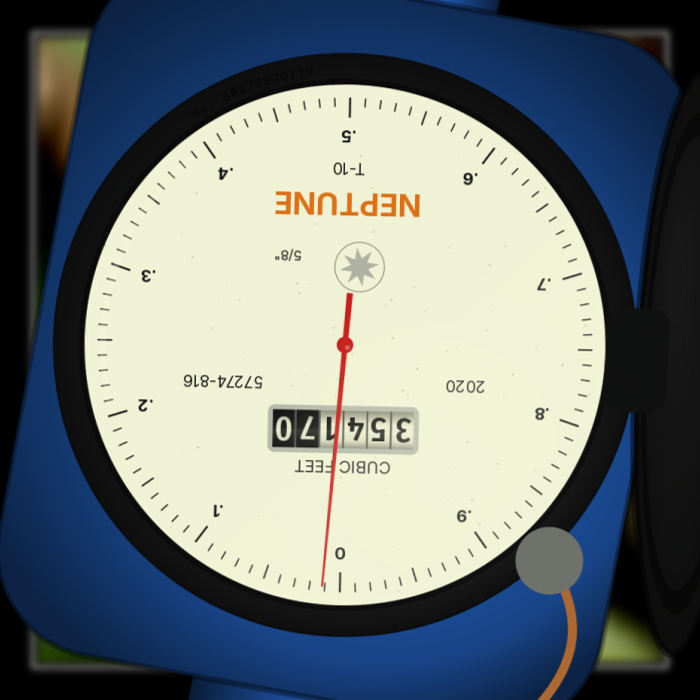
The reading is ft³ 354170.01
